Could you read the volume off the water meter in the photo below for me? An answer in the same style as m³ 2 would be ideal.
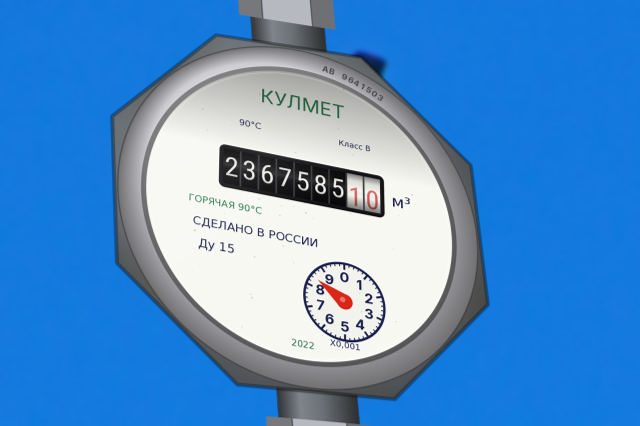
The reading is m³ 2367585.098
